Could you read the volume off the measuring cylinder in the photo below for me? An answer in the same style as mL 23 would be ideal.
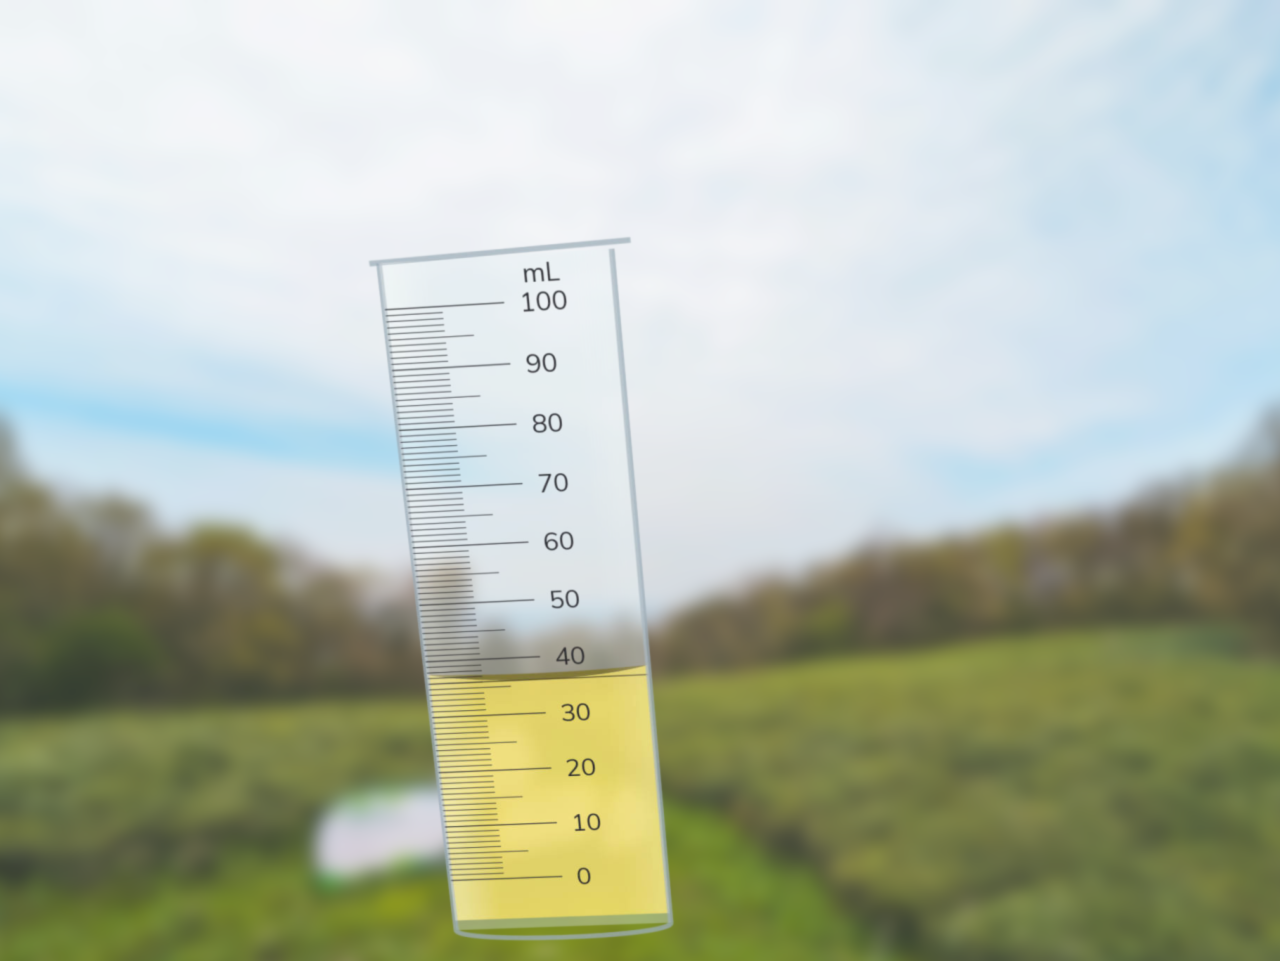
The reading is mL 36
